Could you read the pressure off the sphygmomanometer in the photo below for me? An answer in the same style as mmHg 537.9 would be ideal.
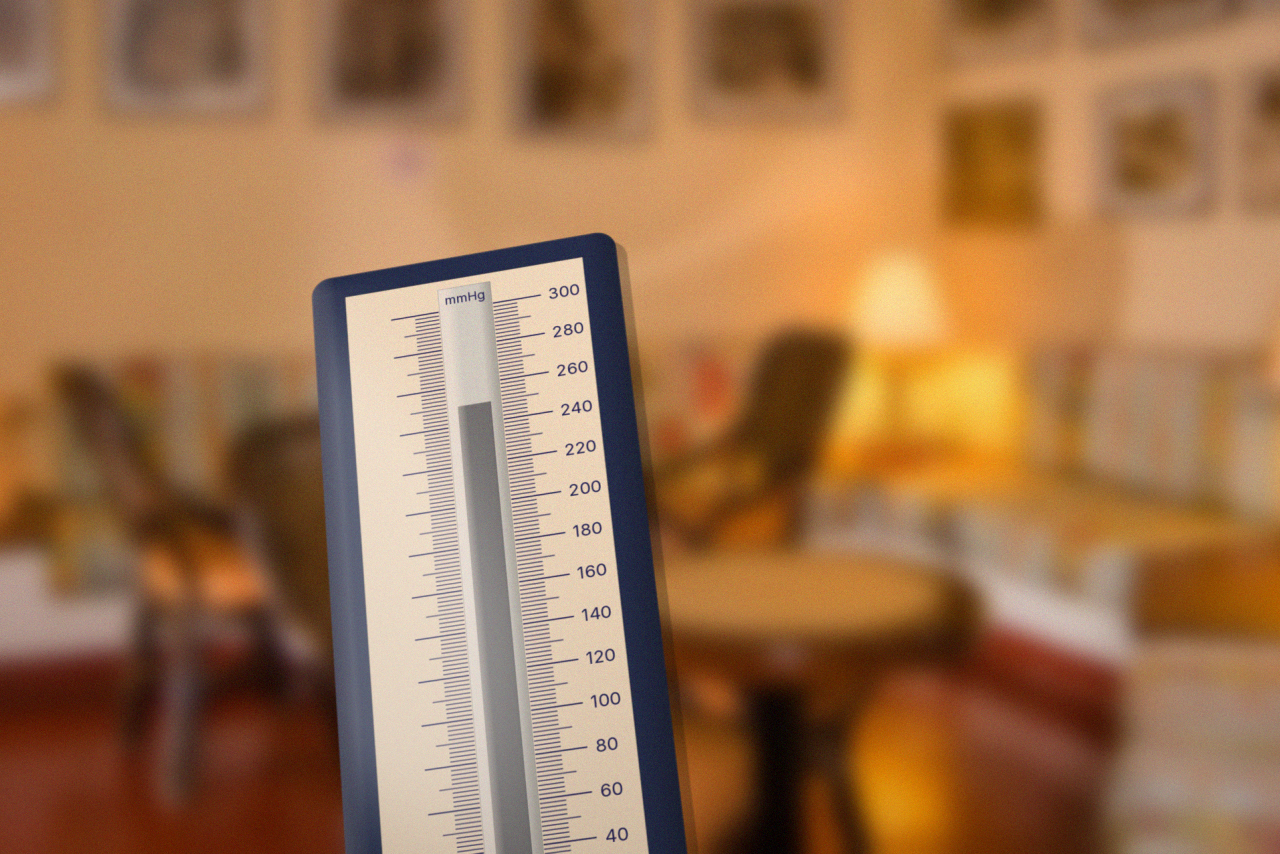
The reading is mmHg 250
